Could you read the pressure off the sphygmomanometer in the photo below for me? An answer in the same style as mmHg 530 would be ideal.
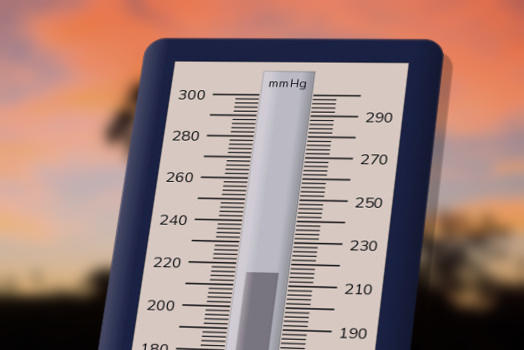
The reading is mmHg 216
